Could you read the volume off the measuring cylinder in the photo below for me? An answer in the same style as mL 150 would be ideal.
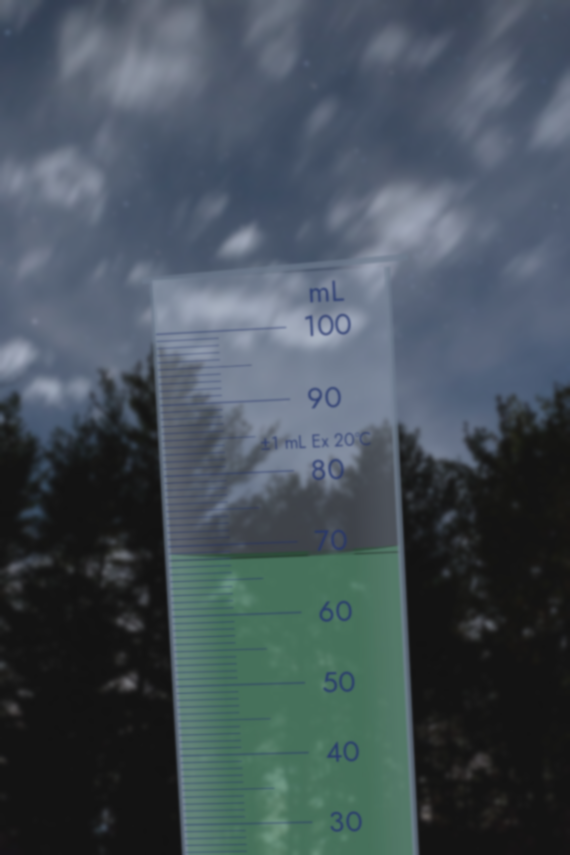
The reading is mL 68
